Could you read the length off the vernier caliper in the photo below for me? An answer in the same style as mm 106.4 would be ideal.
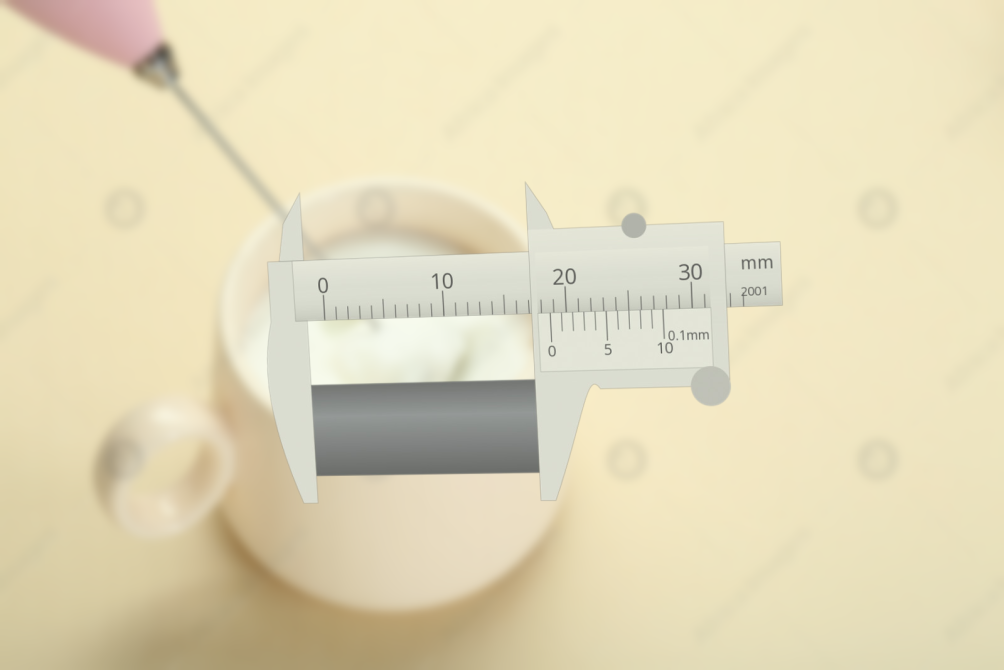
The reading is mm 18.7
